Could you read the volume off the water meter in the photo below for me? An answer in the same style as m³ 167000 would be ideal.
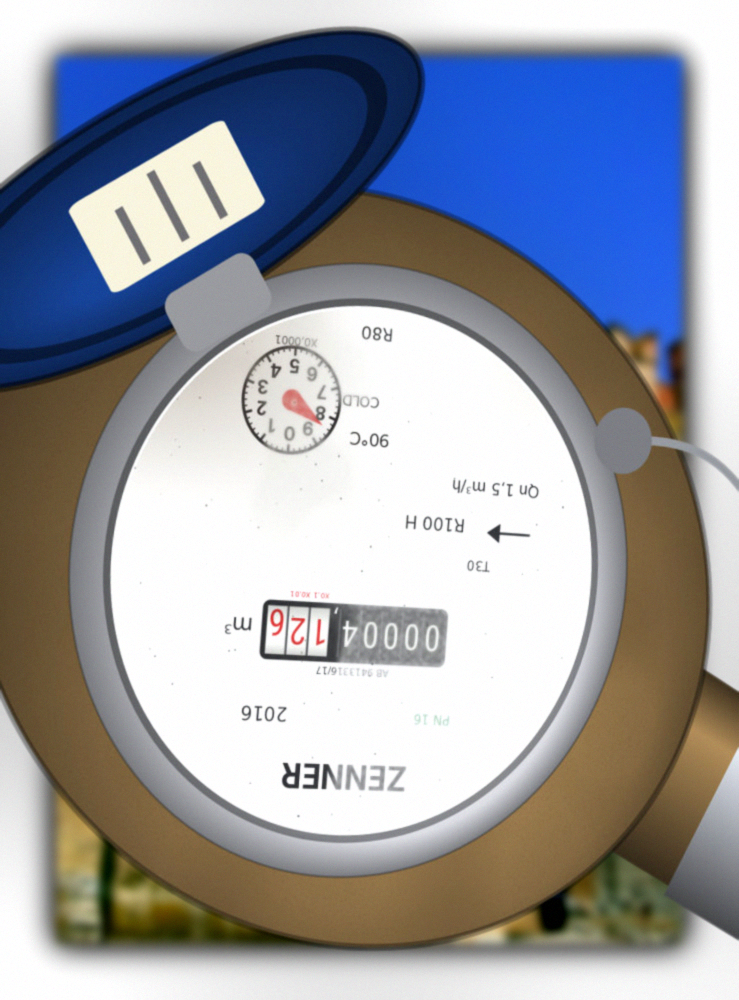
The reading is m³ 4.1258
